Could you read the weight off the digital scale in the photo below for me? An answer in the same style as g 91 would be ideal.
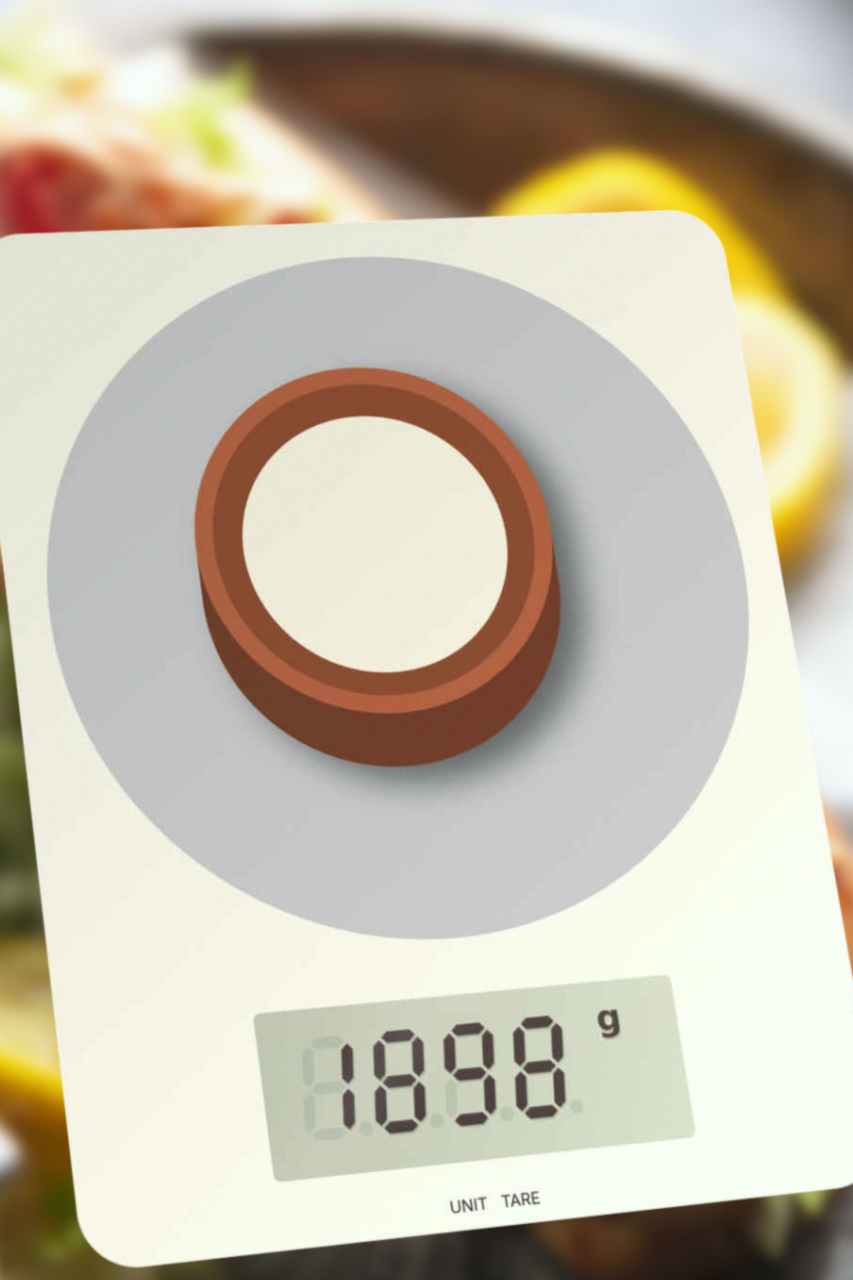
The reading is g 1898
